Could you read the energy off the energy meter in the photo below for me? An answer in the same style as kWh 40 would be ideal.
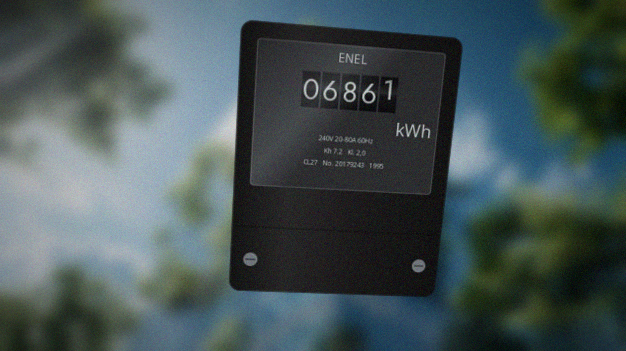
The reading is kWh 6861
